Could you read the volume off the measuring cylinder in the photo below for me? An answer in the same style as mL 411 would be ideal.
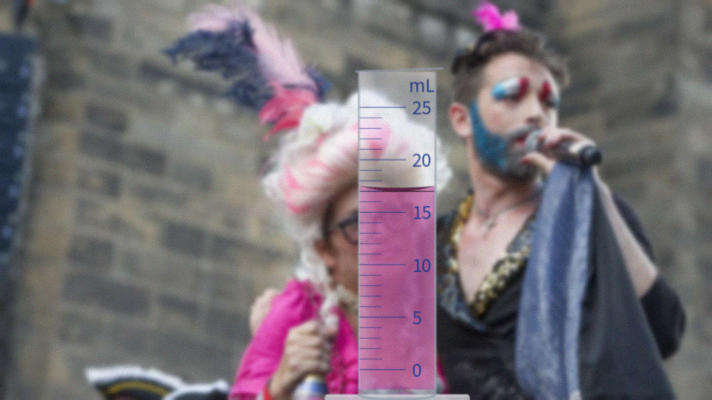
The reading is mL 17
